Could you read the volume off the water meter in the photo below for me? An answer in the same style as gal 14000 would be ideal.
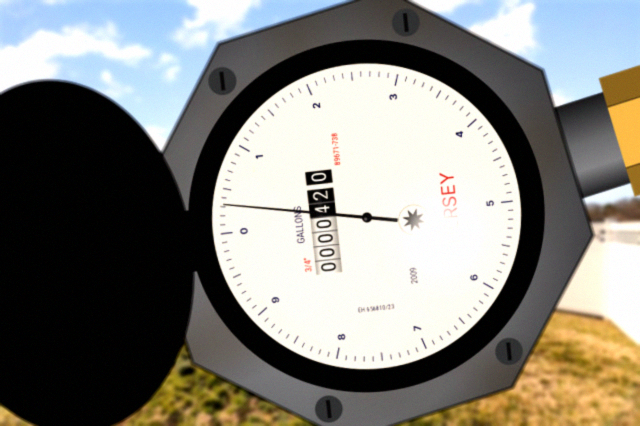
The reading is gal 420.3
